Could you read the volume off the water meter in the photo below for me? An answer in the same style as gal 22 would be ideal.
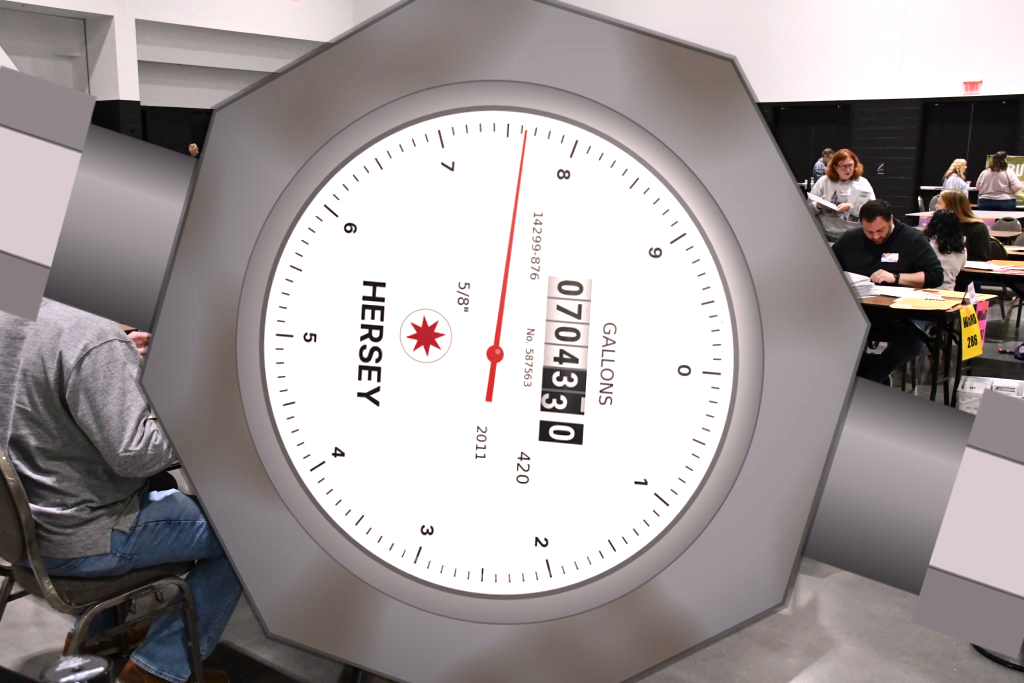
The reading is gal 704327.6
